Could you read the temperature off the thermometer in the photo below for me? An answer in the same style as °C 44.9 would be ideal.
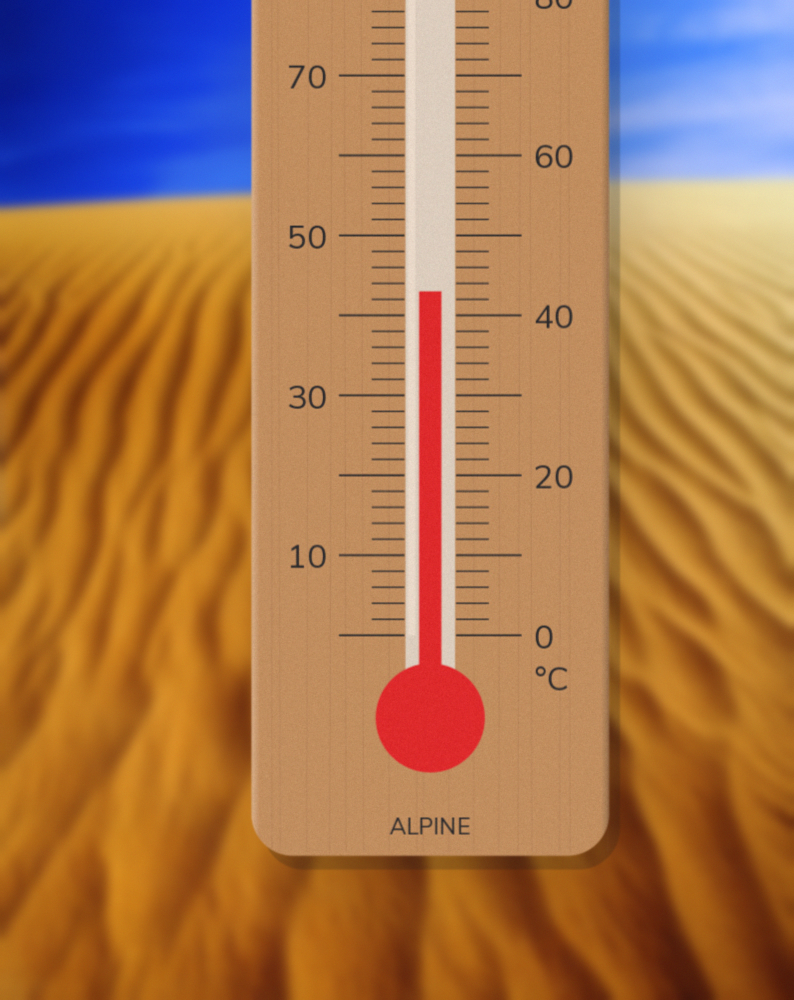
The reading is °C 43
